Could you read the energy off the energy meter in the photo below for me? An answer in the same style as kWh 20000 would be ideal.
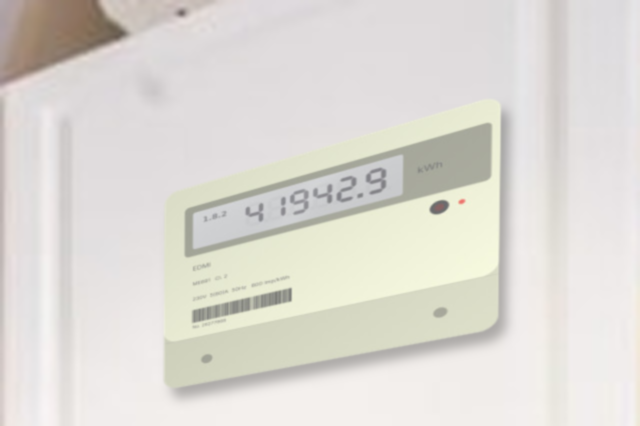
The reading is kWh 41942.9
